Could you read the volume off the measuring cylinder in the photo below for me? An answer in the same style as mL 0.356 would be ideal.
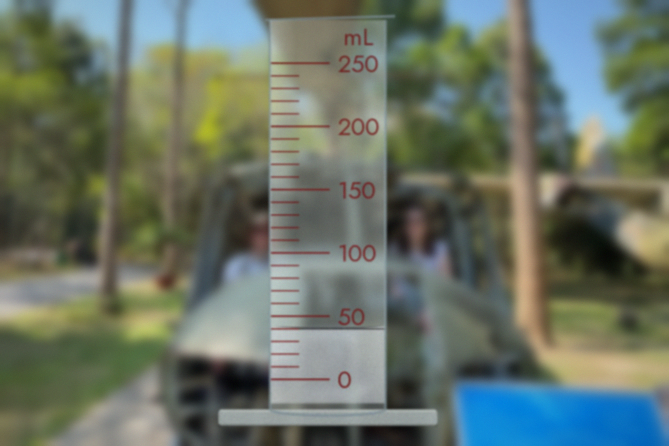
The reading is mL 40
